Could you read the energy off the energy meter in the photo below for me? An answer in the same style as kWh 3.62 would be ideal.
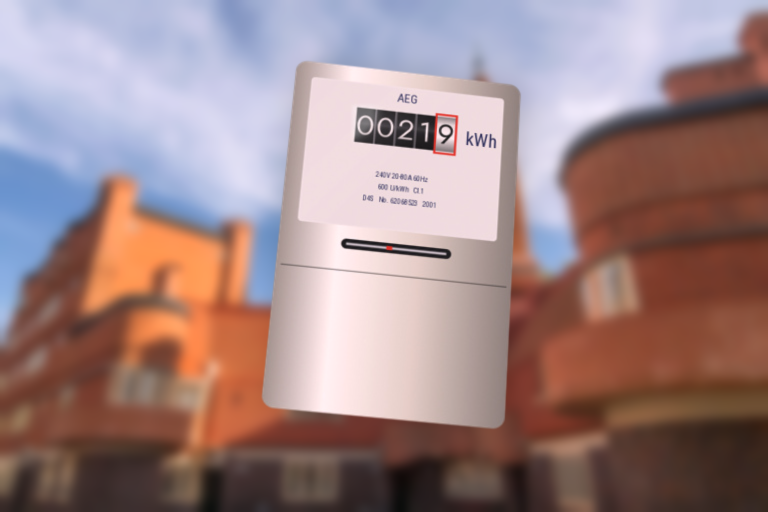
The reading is kWh 21.9
